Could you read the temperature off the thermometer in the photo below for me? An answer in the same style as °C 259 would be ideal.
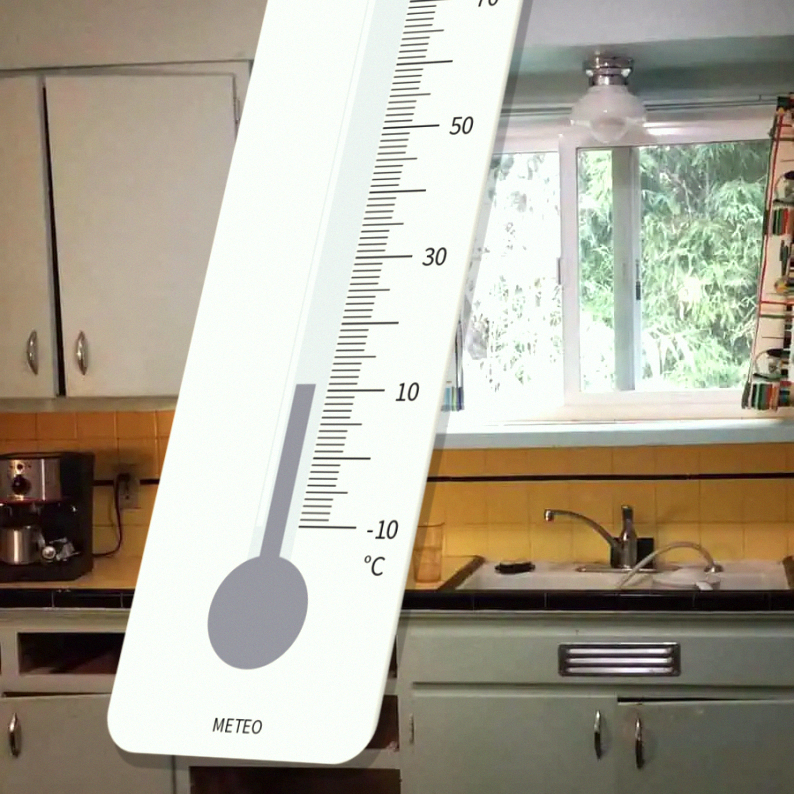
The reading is °C 11
